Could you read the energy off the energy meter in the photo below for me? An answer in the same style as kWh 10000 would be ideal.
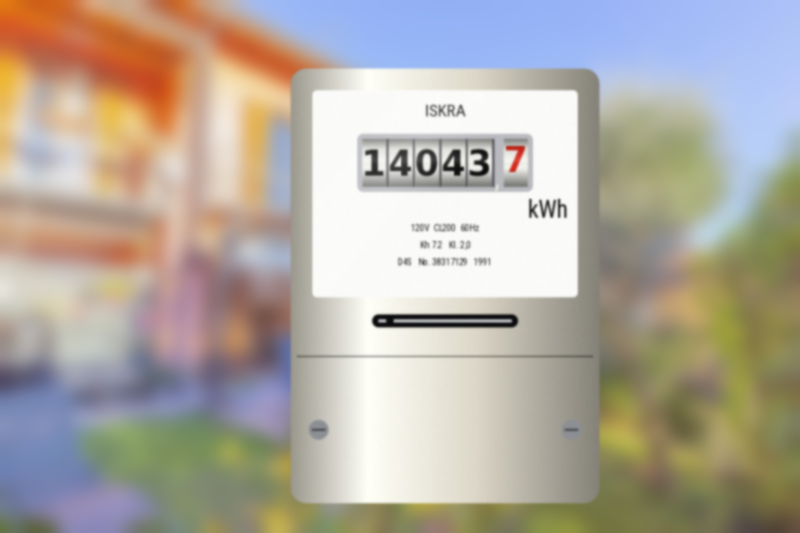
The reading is kWh 14043.7
